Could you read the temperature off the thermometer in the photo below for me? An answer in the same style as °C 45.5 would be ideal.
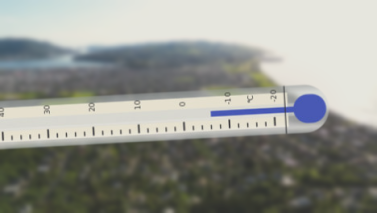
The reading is °C -6
